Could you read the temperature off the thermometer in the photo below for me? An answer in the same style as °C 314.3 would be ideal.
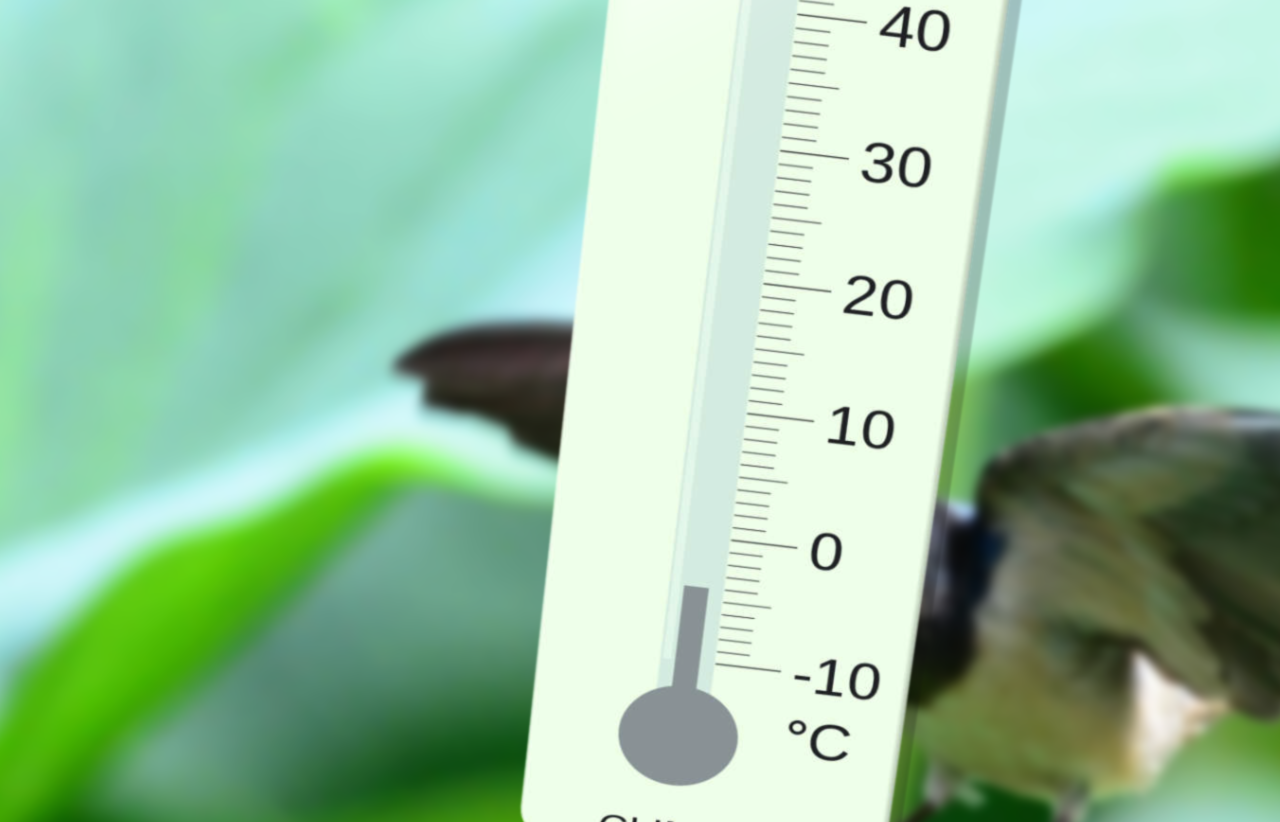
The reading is °C -4
